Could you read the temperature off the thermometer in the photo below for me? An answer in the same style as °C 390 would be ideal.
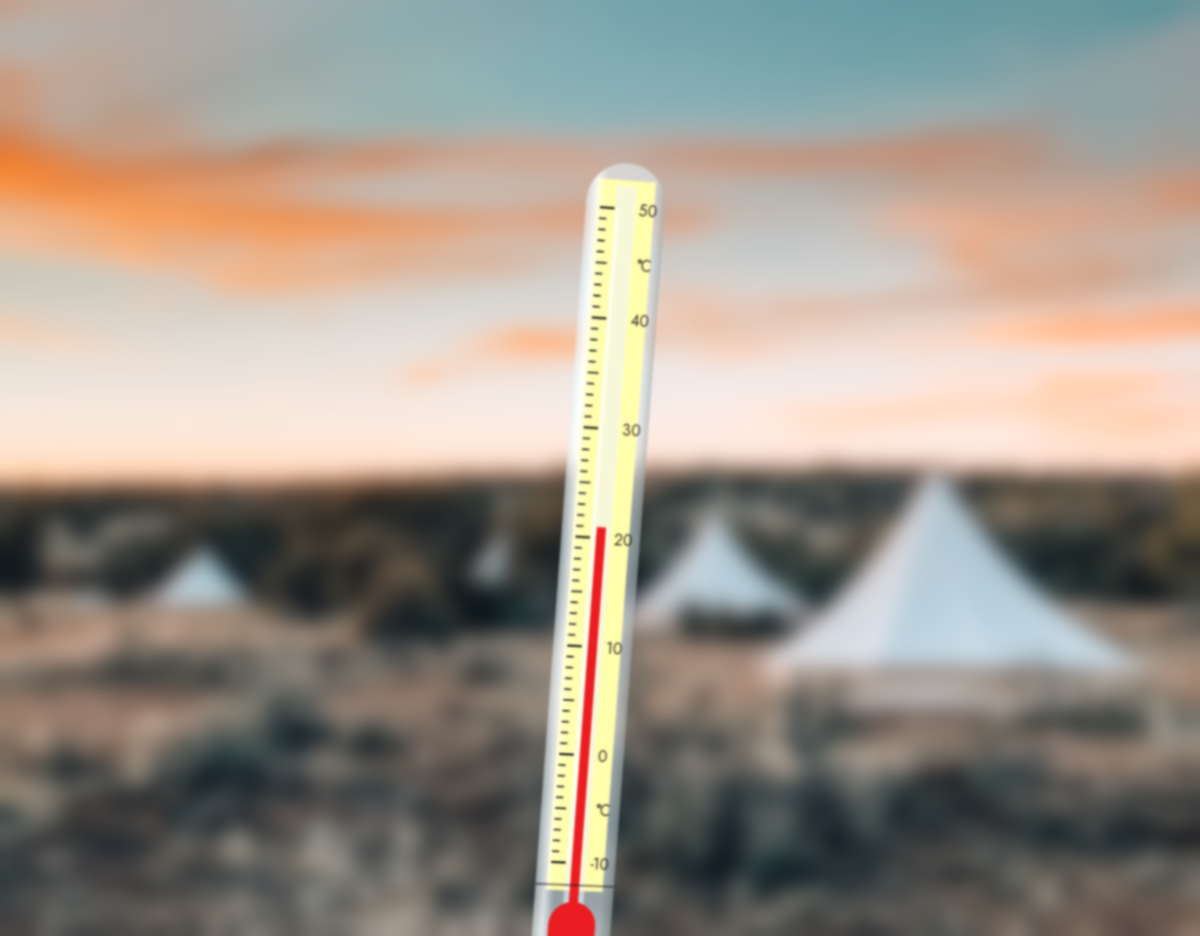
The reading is °C 21
